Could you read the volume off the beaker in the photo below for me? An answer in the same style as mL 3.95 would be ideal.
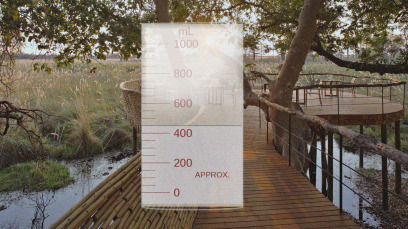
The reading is mL 450
